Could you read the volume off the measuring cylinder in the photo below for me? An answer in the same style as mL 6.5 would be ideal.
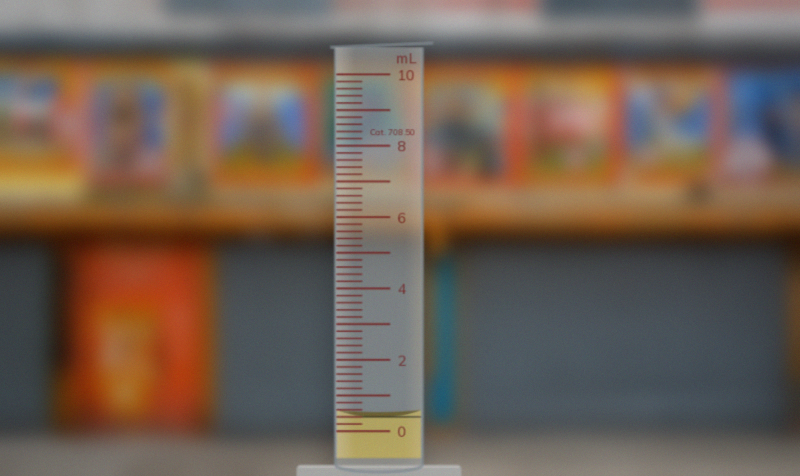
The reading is mL 0.4
